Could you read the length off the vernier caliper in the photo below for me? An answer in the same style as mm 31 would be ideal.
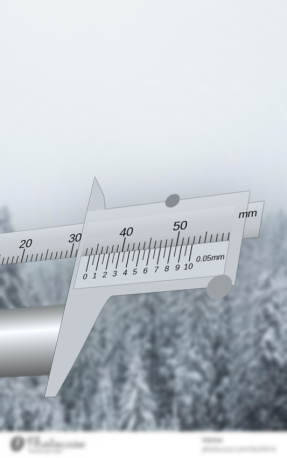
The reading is mm 33.8
